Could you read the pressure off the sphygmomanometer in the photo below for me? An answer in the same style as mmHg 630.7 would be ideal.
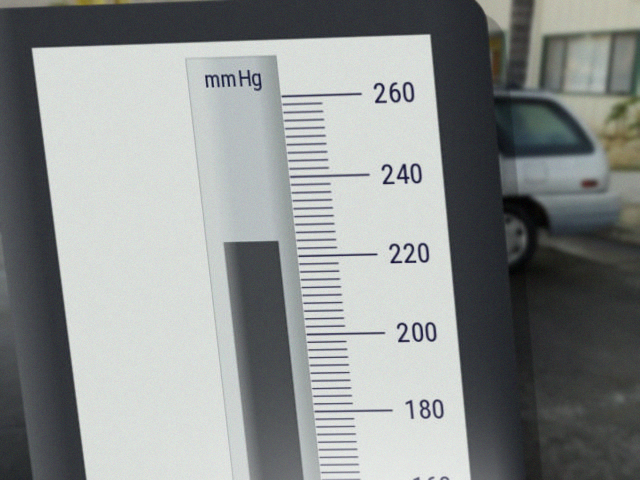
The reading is mmHg 224
